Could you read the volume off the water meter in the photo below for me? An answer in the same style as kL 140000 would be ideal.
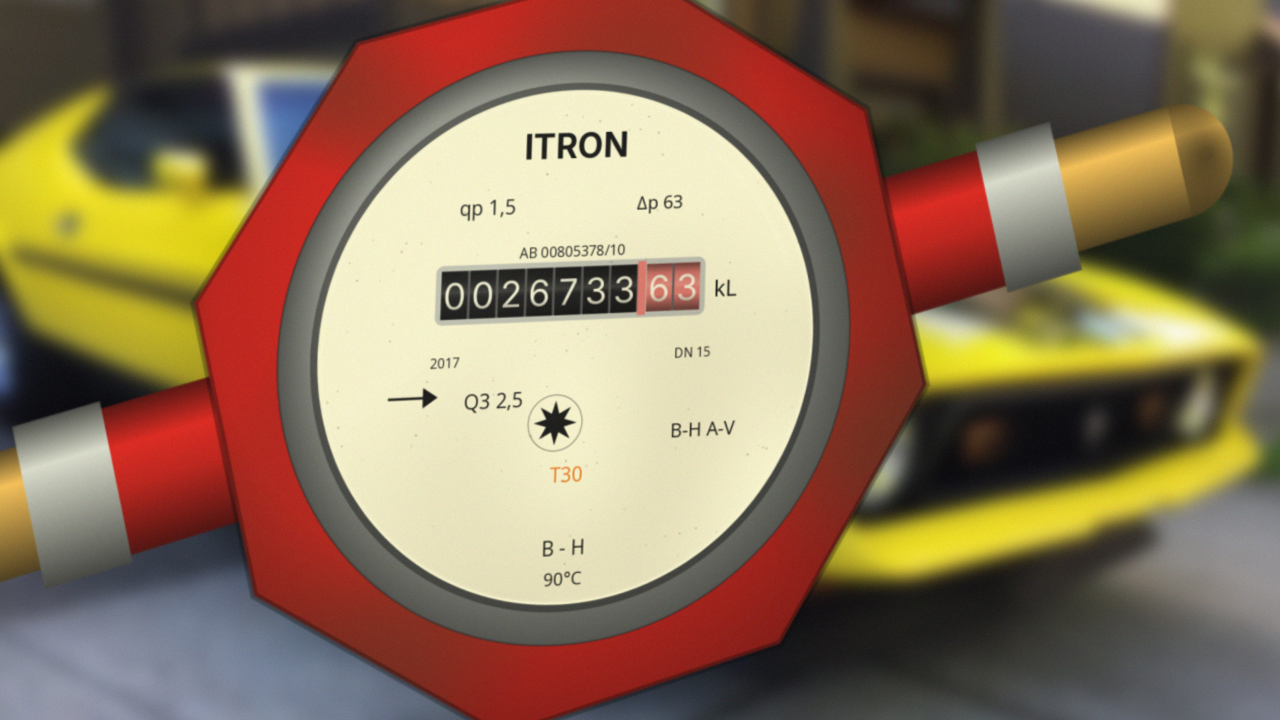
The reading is kL 26733.63
